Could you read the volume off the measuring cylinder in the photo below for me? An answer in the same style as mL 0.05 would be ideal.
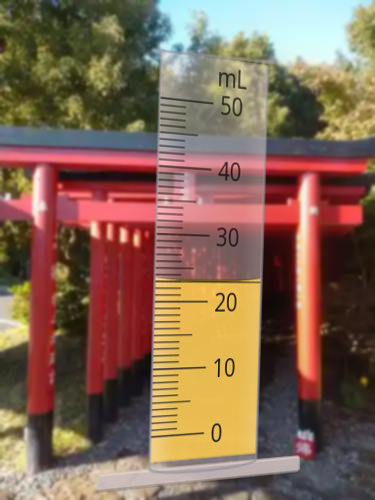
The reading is mL 23
